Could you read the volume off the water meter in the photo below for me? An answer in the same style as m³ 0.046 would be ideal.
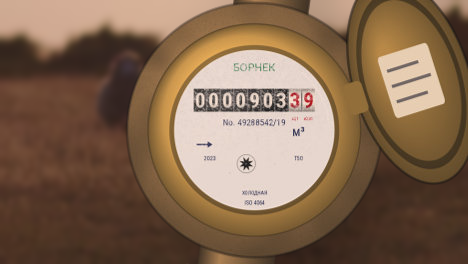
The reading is m³ 903.39
